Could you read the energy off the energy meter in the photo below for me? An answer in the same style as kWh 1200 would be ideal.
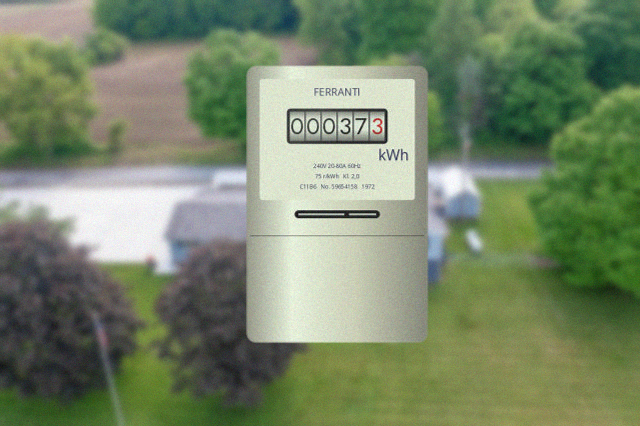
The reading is kWh 37.3
